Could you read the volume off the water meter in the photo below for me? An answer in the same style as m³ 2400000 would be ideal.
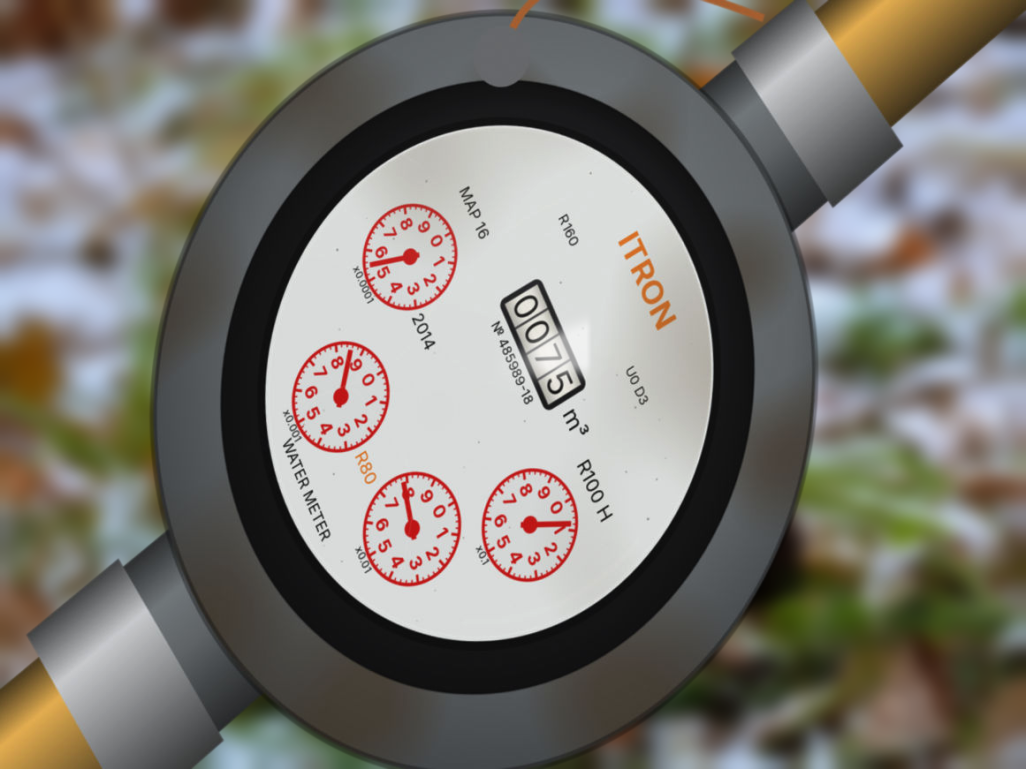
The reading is m³ 75.0785
